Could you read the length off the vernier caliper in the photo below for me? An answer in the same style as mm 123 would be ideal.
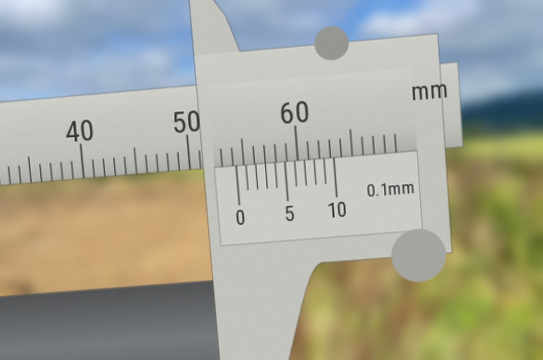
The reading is mm 54.3
